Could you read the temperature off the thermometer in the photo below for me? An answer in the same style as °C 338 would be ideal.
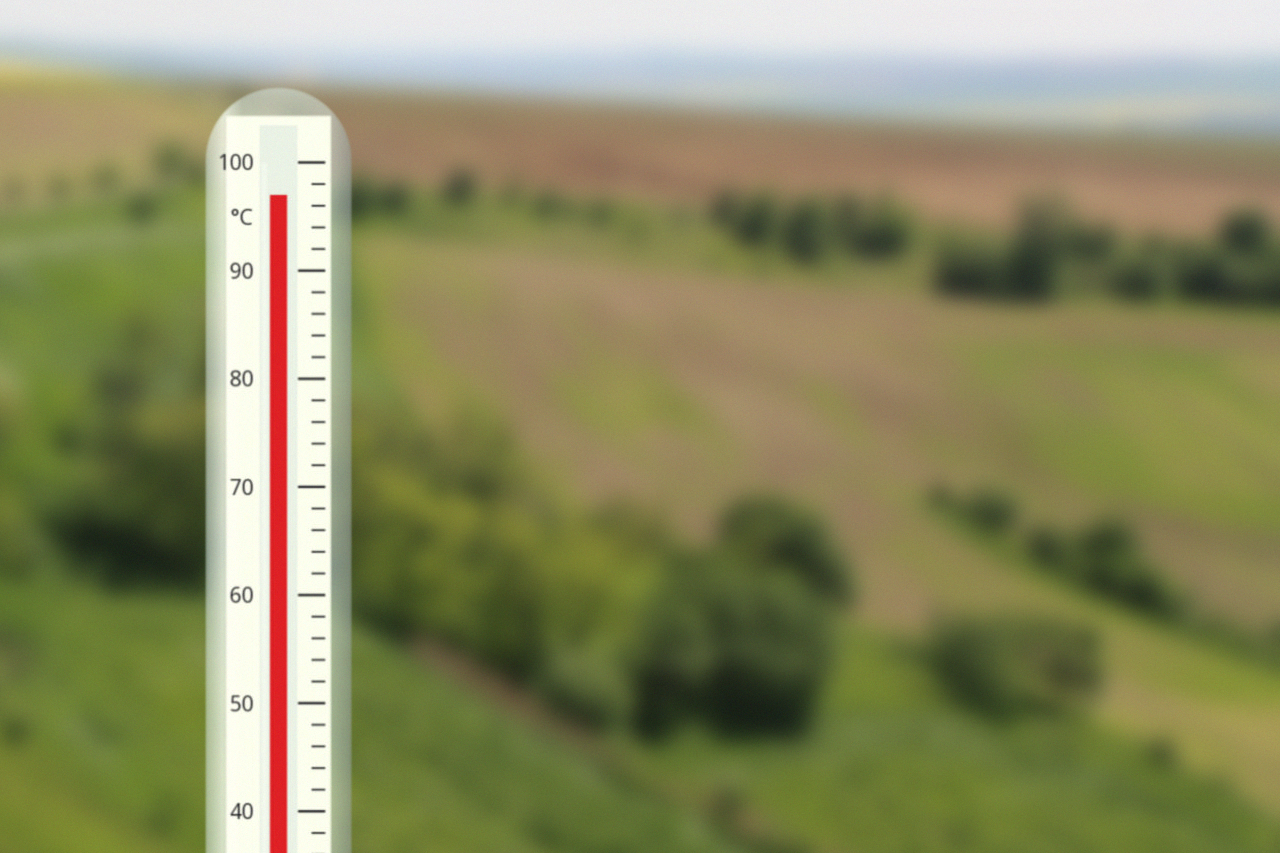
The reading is °C 97
